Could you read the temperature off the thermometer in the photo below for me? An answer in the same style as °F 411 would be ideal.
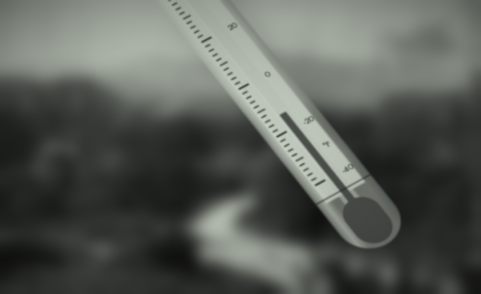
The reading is °F -14
